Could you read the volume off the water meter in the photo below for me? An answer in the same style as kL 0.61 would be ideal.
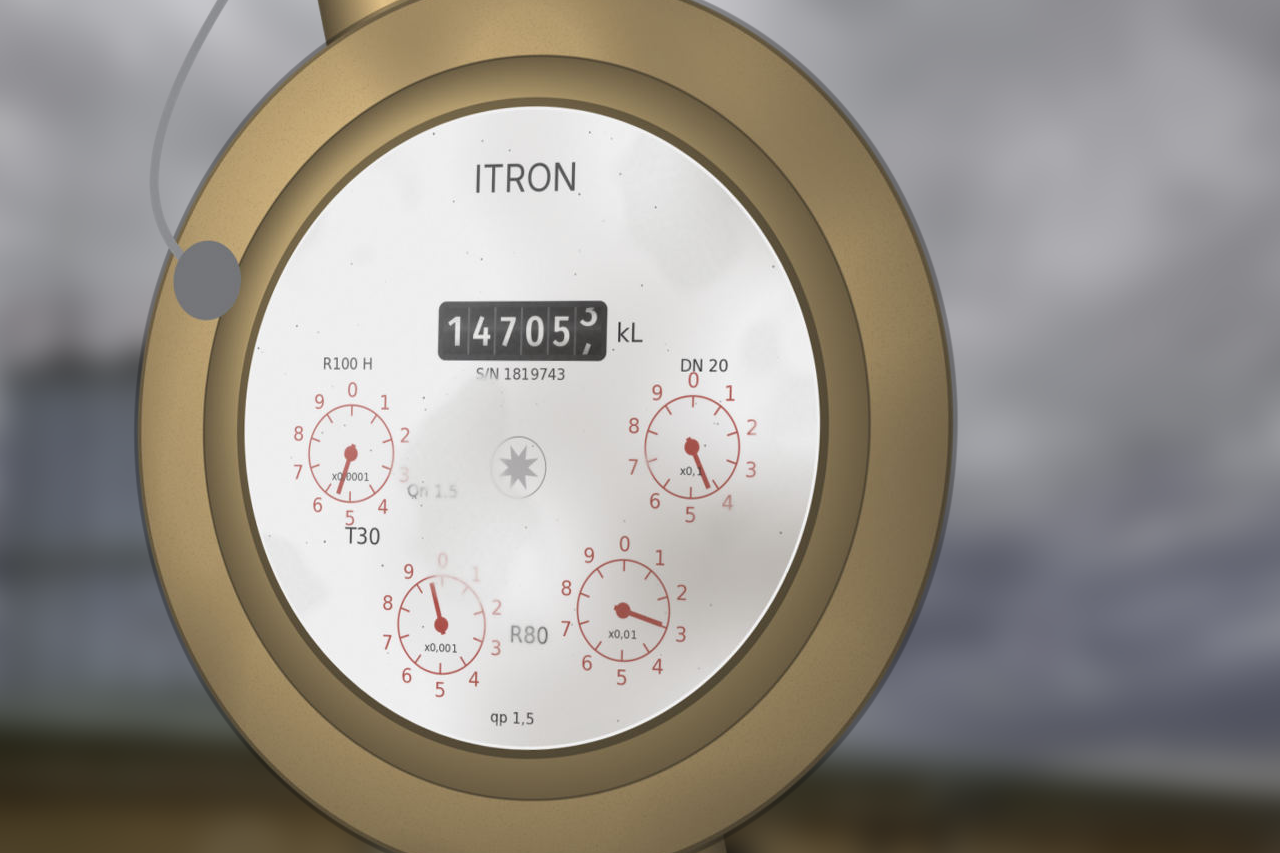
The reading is kL 147053.4295
